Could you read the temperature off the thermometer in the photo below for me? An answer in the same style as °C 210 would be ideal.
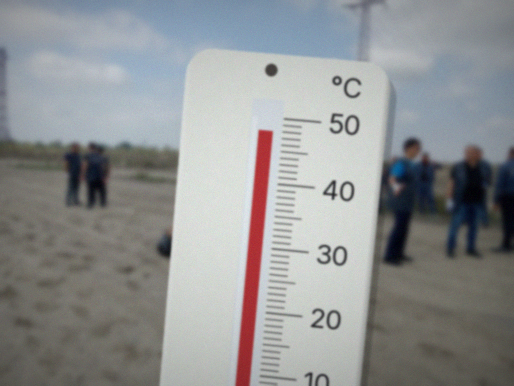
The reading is °C 48
